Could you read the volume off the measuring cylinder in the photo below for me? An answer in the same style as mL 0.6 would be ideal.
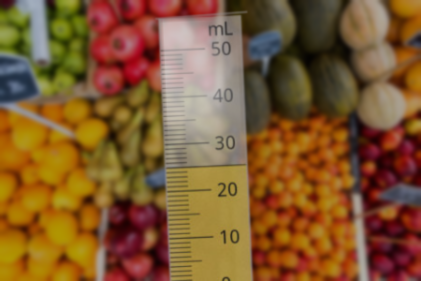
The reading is mL 25
